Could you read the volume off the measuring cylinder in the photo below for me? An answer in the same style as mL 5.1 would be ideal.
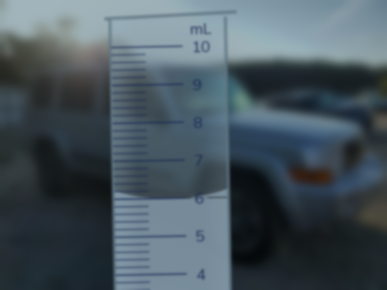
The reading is mL 6
